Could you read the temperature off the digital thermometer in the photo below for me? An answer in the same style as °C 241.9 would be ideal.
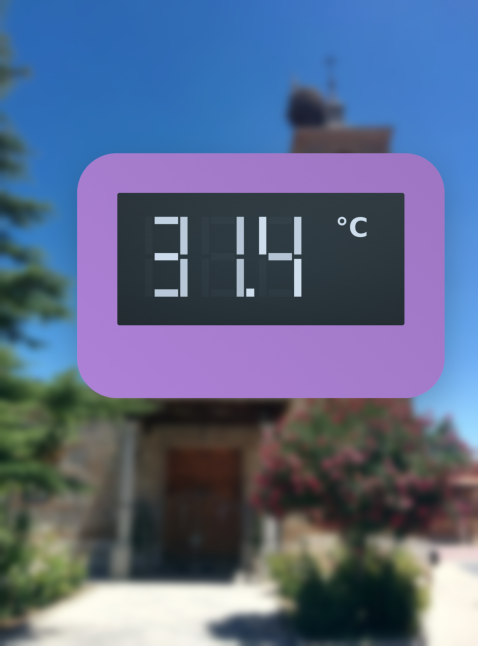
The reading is °C 31.4
